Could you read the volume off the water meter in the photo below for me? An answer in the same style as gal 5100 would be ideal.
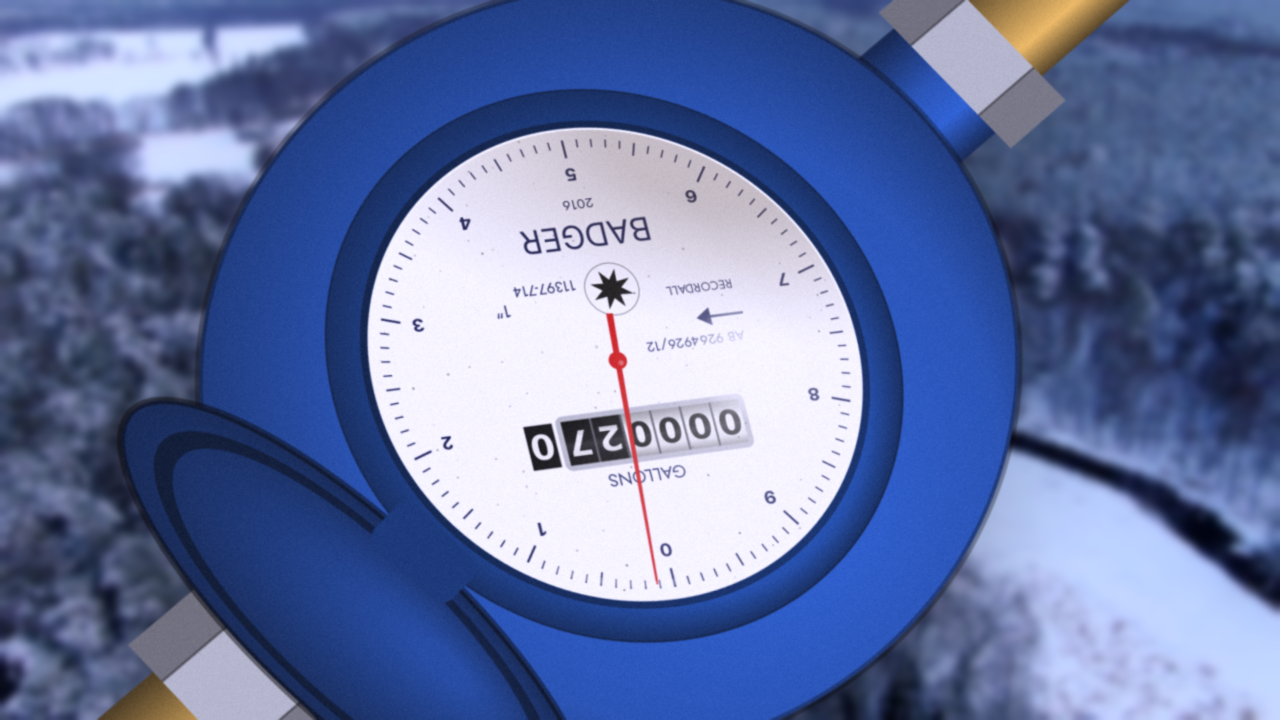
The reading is gal 270.1
